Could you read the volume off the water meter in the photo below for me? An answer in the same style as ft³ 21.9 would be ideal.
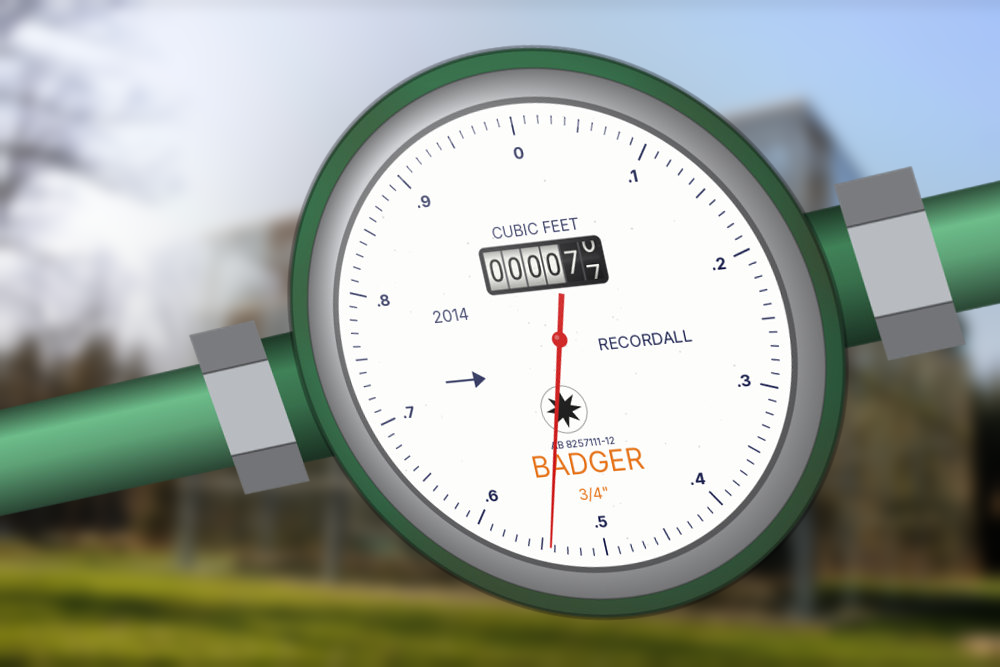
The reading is ft³ 76.54
